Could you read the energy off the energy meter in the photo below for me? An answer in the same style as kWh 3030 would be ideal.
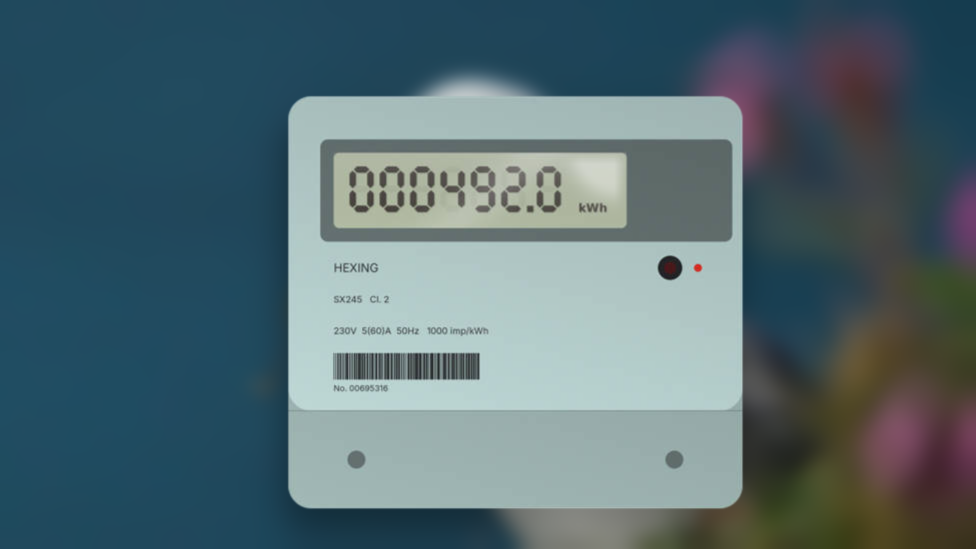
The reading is kWh 492.0
